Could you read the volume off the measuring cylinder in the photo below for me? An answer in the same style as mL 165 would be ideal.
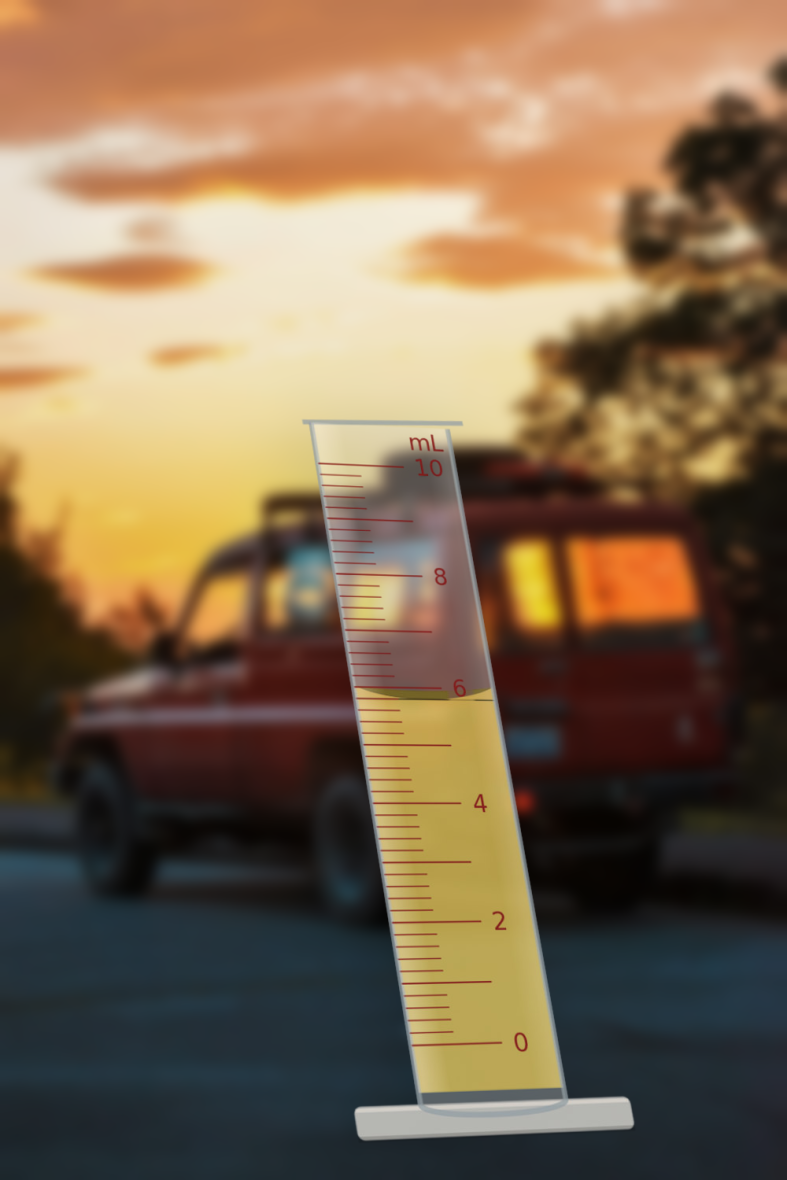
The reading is mL 5.8
